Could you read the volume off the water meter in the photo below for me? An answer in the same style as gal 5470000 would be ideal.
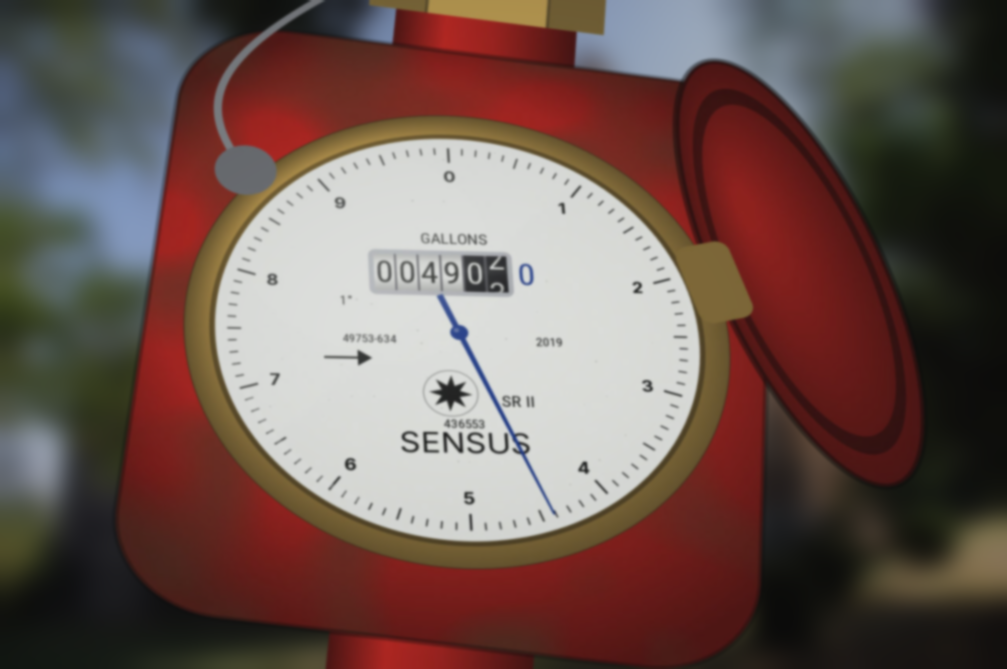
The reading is gal 49024.4
